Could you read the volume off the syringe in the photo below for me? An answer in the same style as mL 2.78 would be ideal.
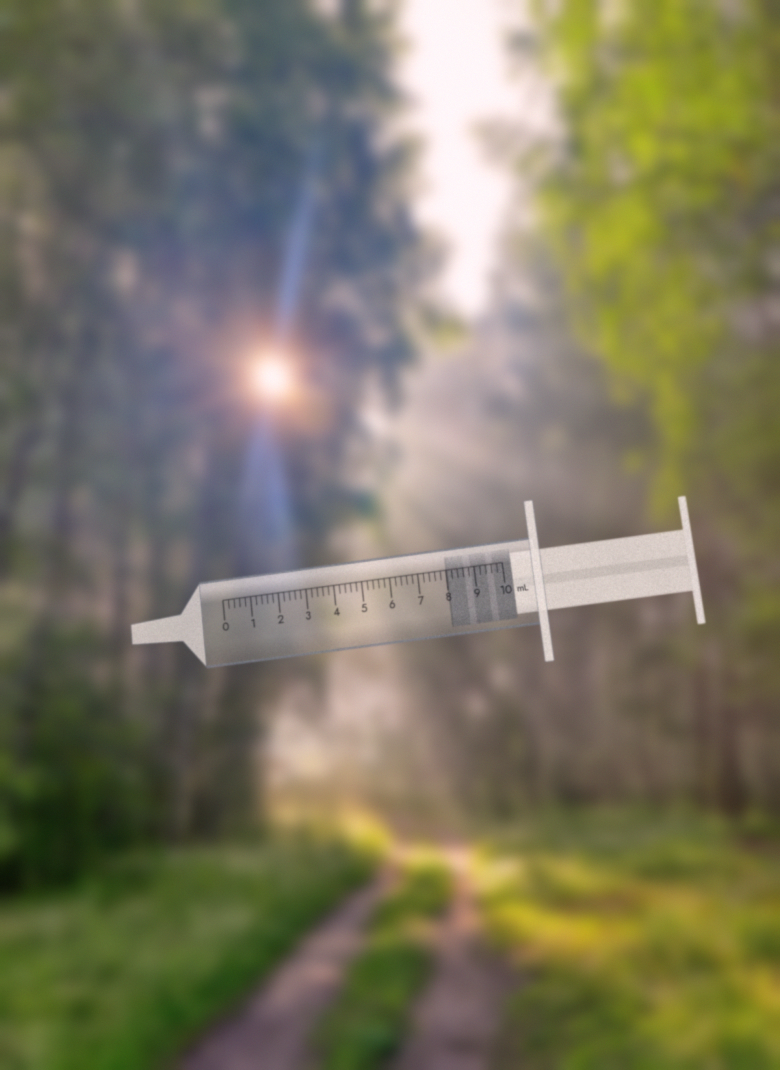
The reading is mL 8
